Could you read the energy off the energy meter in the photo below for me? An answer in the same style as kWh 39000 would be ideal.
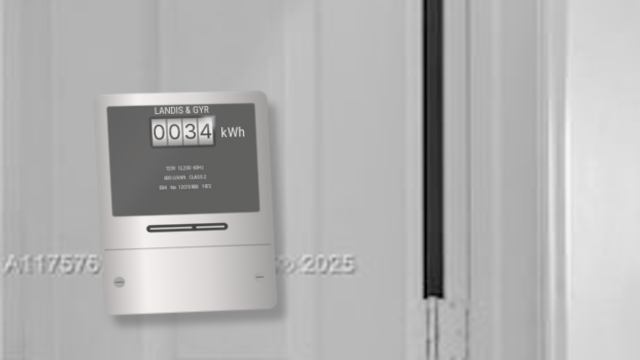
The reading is kWh 34
